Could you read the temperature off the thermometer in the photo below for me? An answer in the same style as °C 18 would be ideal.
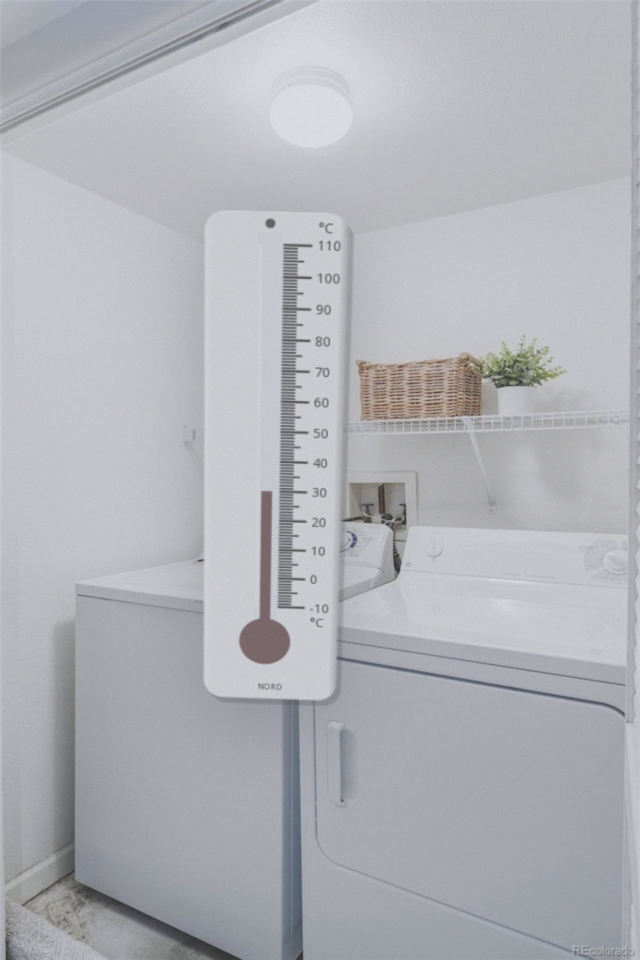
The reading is °C 30
